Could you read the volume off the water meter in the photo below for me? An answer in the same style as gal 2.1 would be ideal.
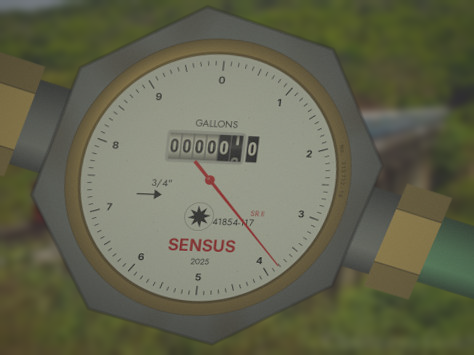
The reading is gal 13.8
